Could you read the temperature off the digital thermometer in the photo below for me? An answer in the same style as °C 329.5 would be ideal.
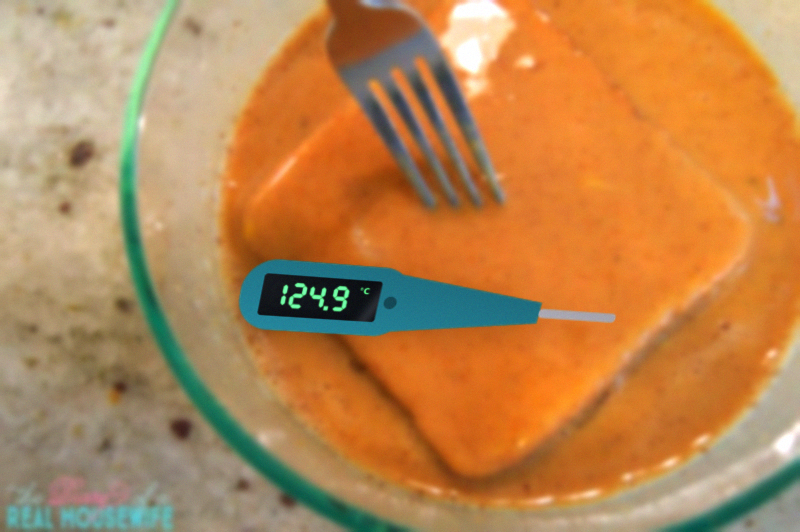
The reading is °C 124.9
